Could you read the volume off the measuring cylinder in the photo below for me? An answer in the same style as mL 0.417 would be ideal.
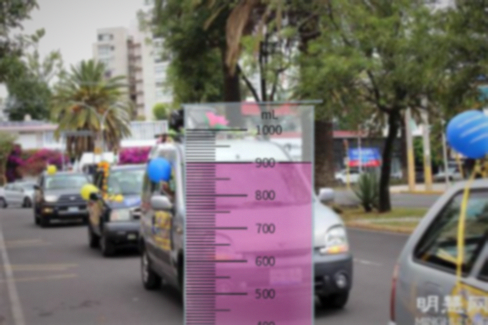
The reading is mL 900
